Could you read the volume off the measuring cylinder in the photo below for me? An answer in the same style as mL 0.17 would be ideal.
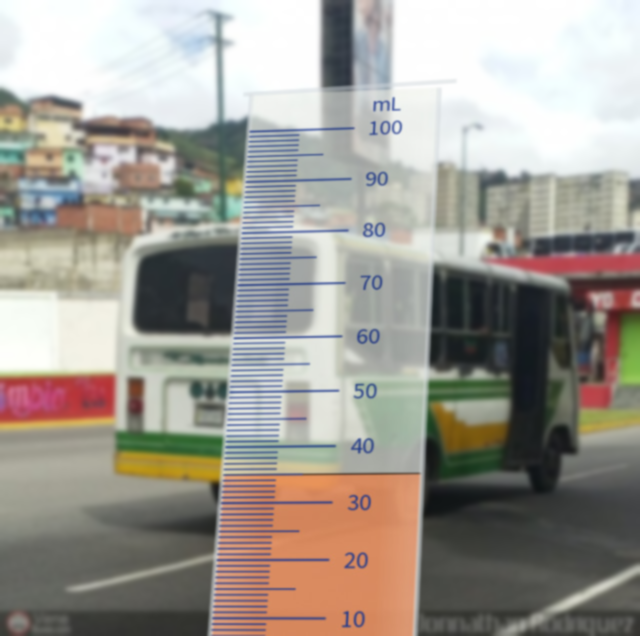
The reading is mL 35
